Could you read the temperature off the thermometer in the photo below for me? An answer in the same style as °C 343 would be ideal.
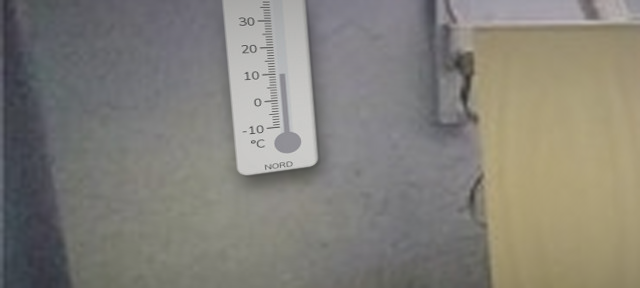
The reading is °C 10
